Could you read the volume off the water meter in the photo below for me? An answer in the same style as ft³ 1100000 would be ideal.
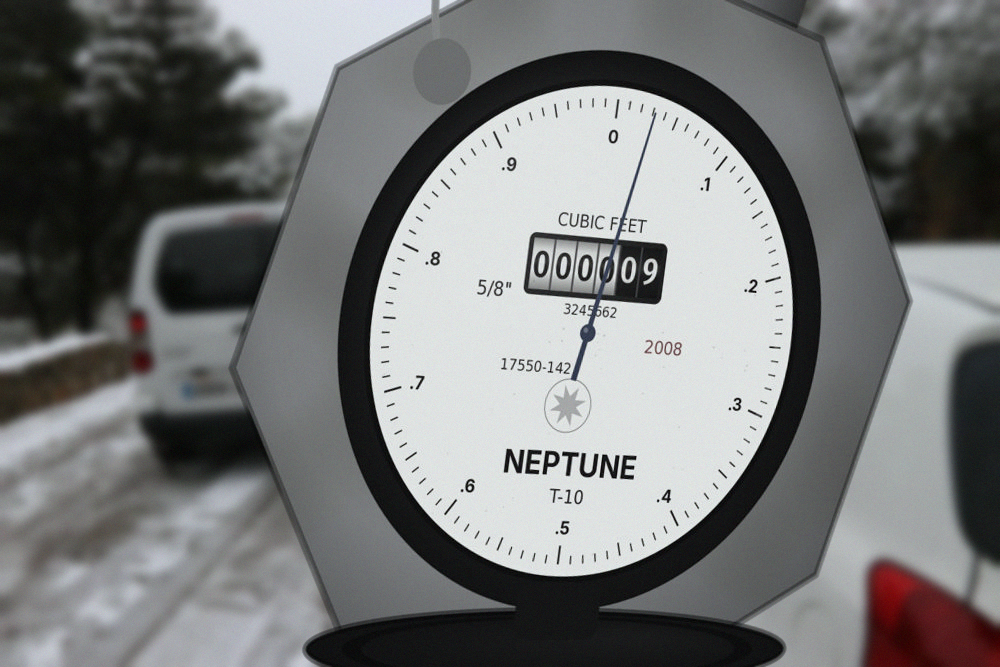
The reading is ft³ 9.03
